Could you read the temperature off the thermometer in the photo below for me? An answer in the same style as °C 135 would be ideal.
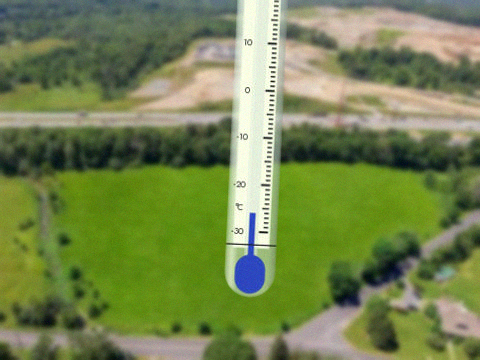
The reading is °C -26
